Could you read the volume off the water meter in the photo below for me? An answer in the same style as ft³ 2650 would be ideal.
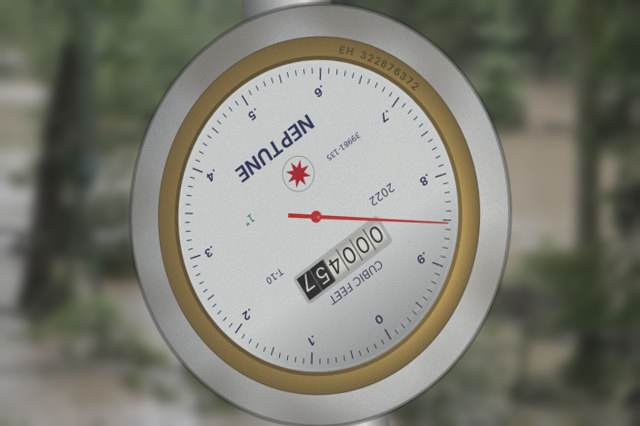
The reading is ft³ 456.85
